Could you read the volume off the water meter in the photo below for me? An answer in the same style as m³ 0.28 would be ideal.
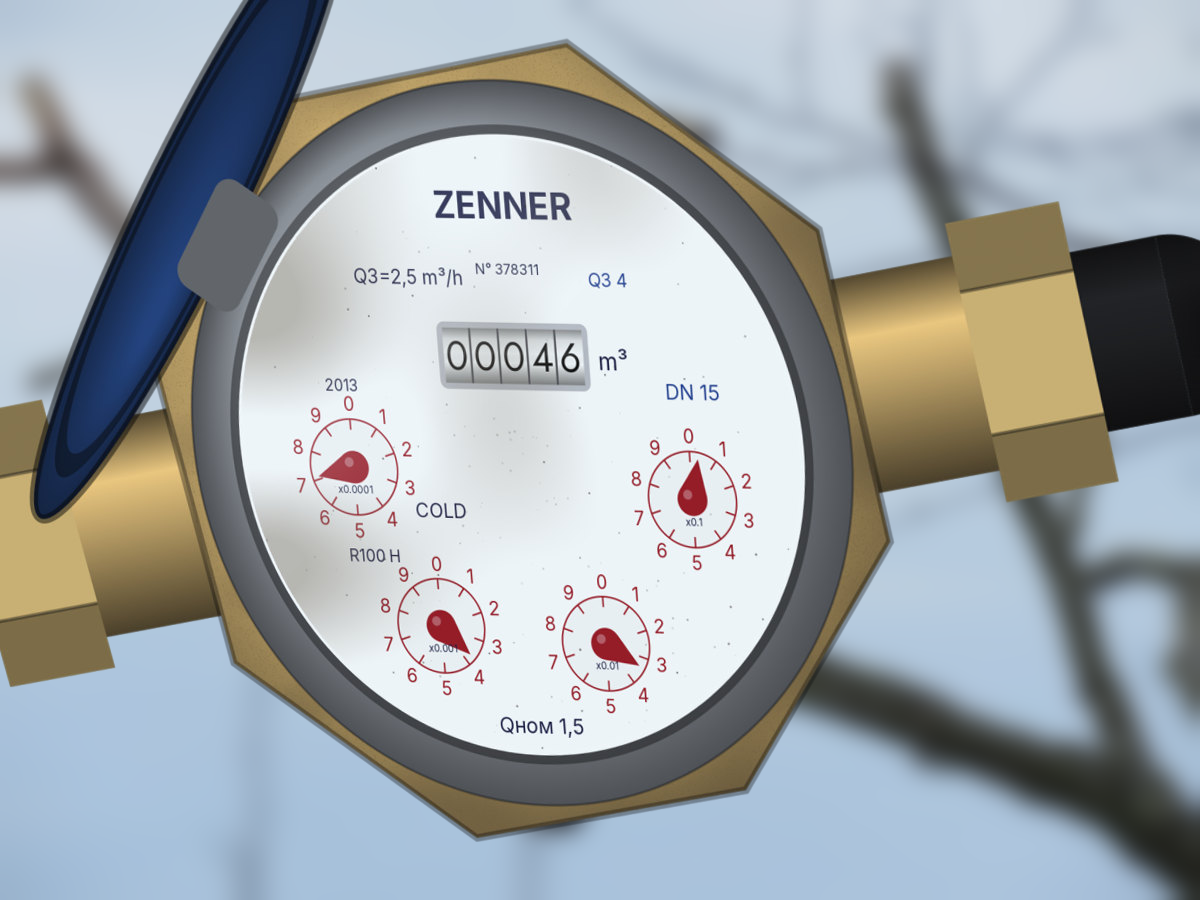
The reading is m³ 46.0337
